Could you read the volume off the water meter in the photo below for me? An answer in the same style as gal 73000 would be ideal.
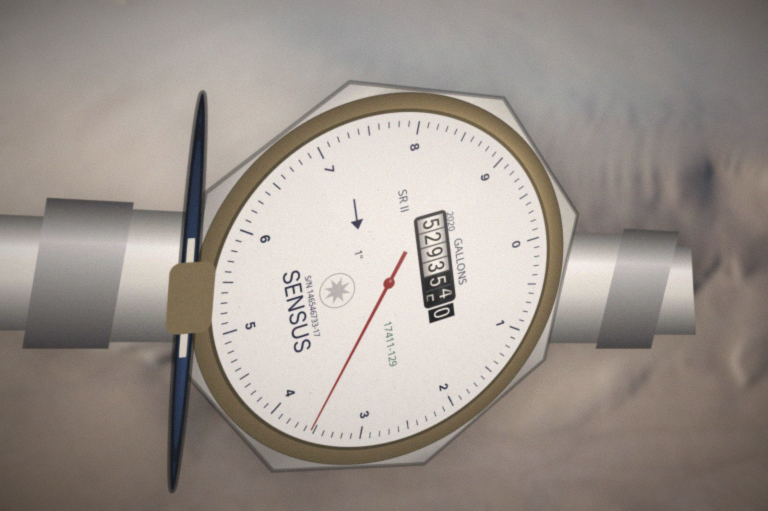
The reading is gal 5293543.5
